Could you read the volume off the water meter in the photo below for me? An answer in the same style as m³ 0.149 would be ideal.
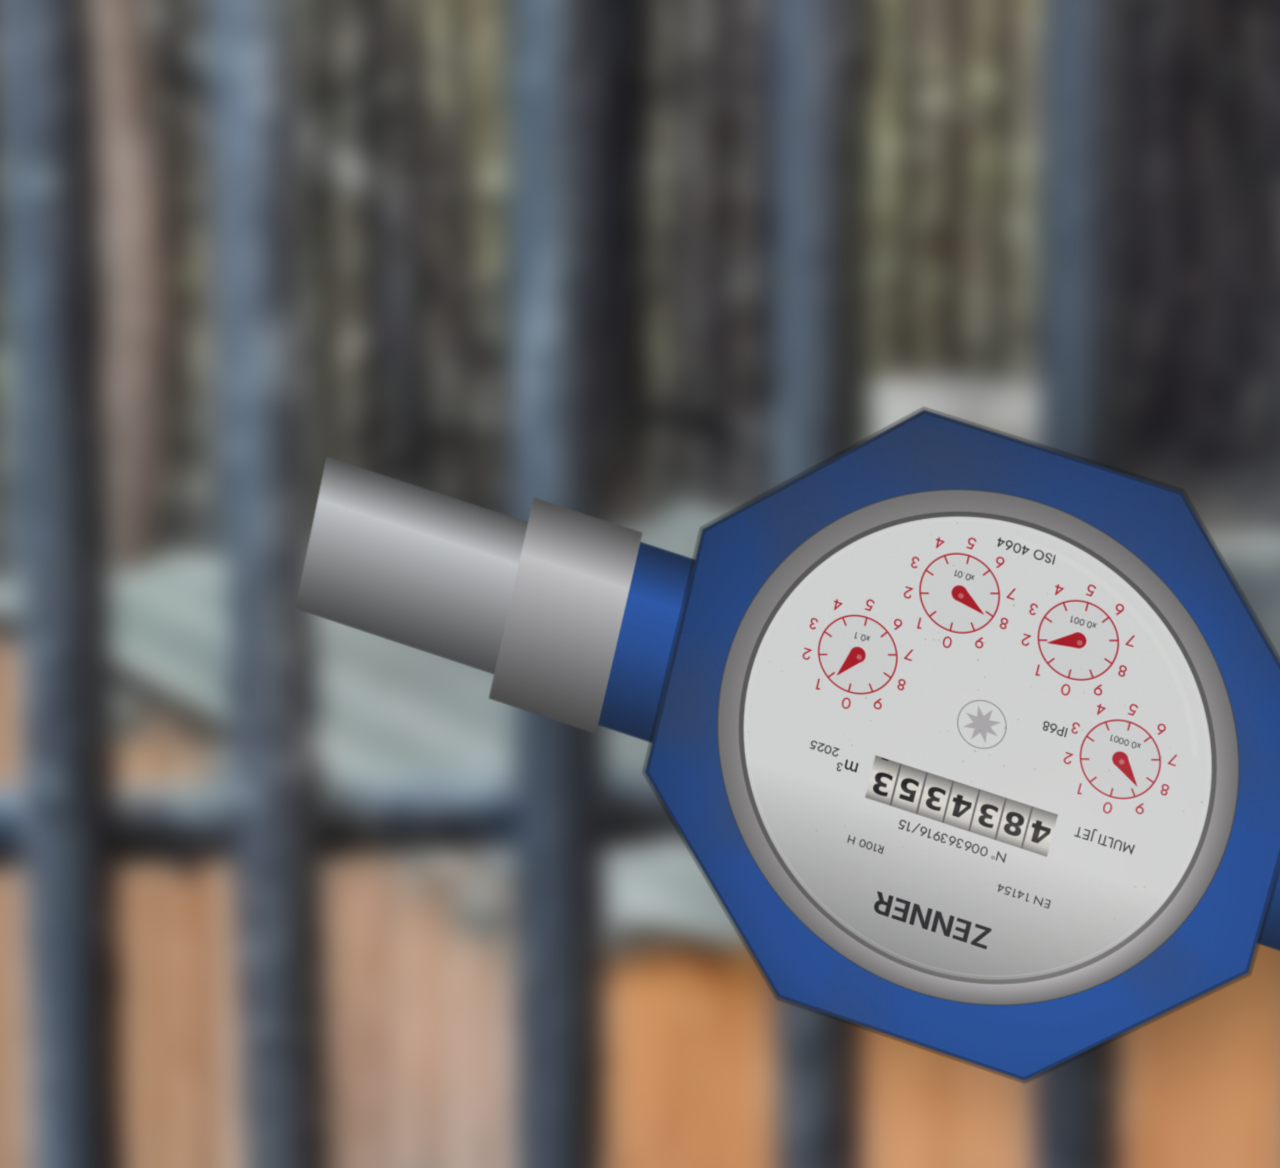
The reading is m³ 4834353.0818
